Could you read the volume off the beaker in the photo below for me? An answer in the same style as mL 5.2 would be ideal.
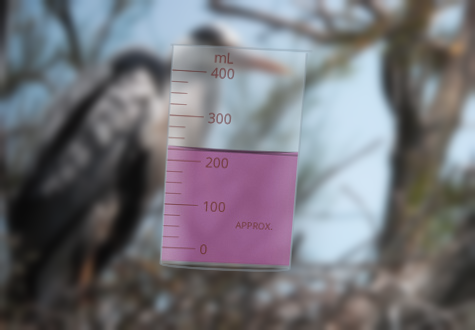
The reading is mL 225
